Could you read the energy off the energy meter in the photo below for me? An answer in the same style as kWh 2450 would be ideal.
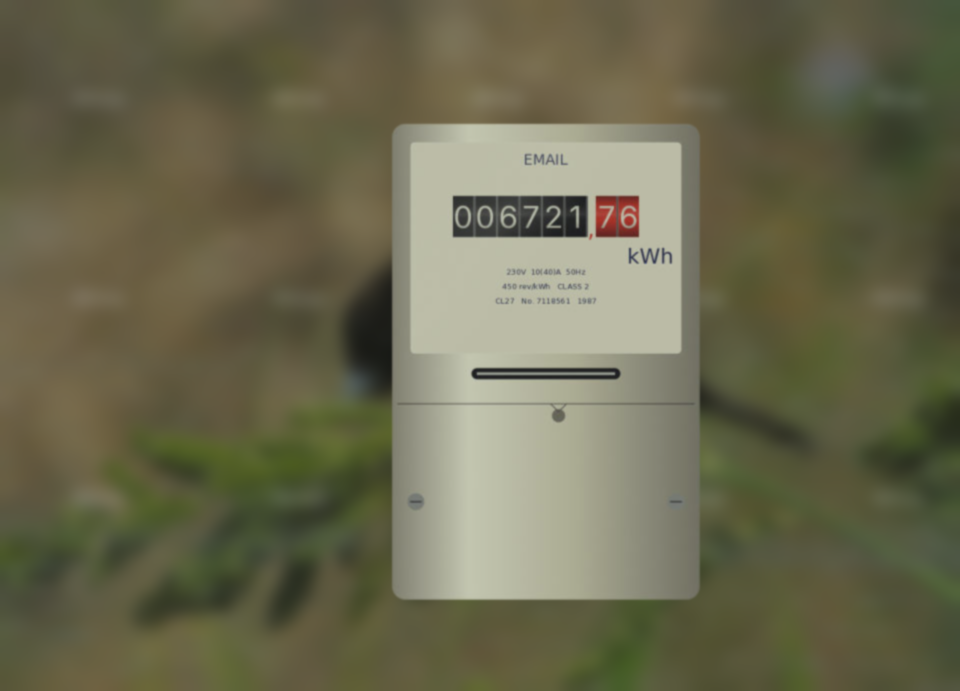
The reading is kWh 6721.76
